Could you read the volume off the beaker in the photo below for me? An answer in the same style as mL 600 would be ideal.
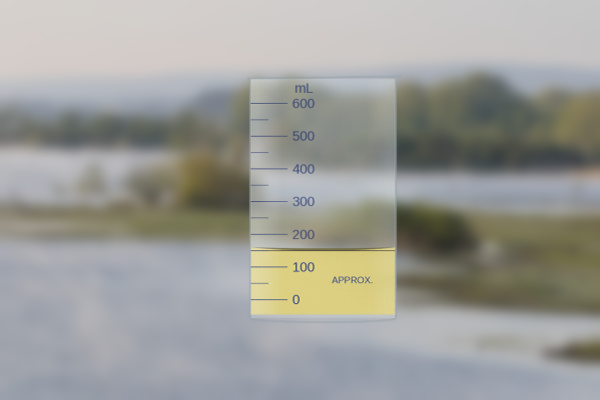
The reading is mL 150
